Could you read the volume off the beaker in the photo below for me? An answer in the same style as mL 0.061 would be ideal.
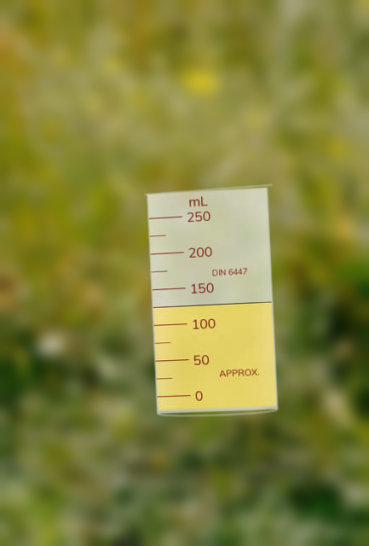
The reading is mL 125
